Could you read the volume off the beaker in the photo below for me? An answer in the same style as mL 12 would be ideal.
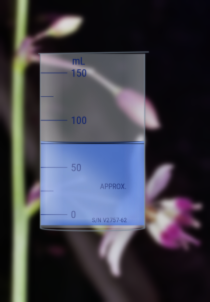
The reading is mL 75
